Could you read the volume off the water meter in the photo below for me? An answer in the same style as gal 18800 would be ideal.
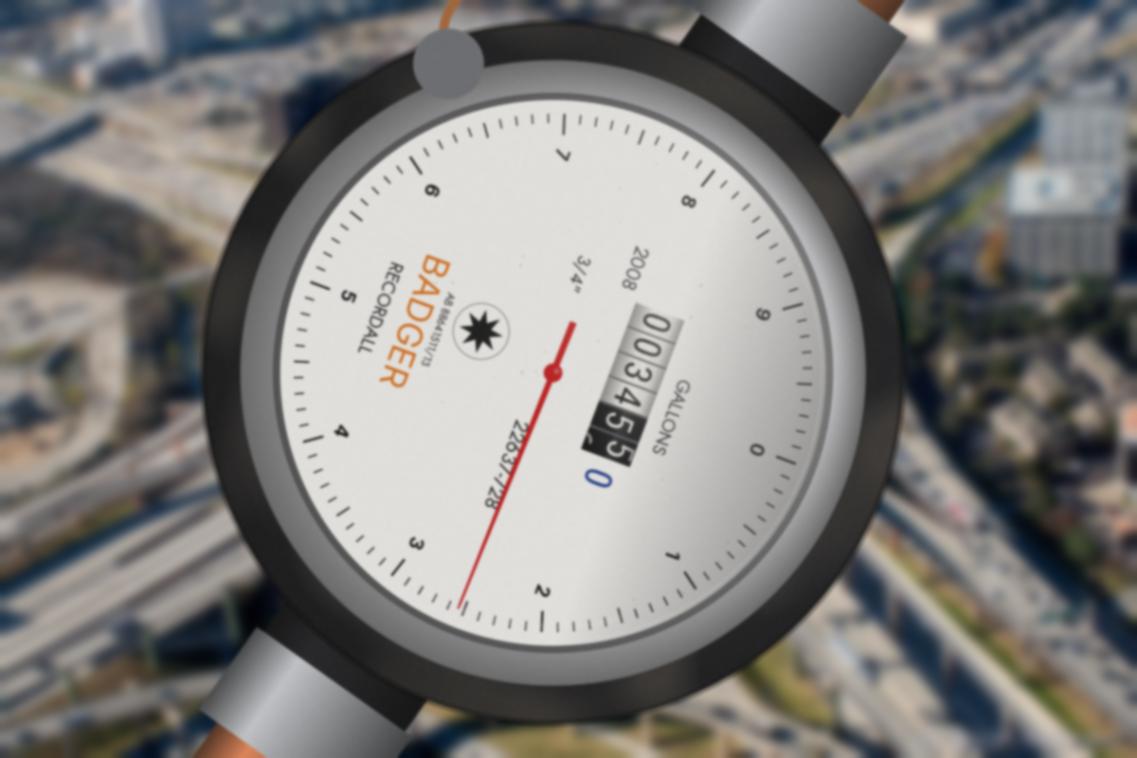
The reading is gal 34552.5
